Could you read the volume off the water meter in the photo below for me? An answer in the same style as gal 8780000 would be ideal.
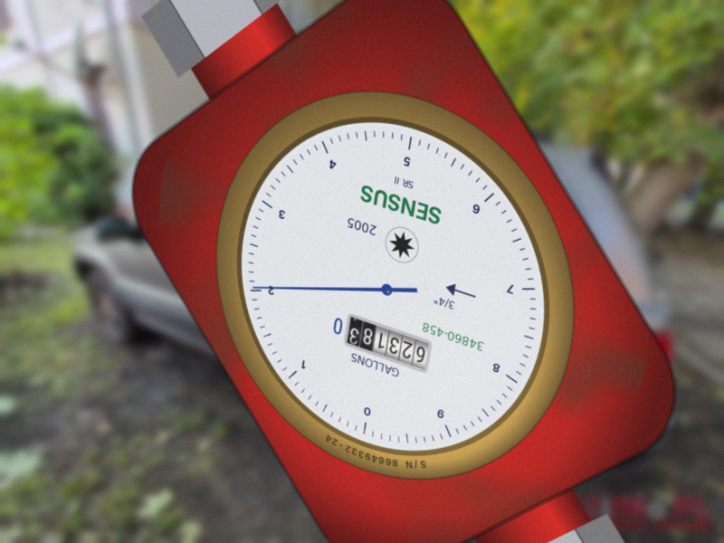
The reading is gal 6231832.0
